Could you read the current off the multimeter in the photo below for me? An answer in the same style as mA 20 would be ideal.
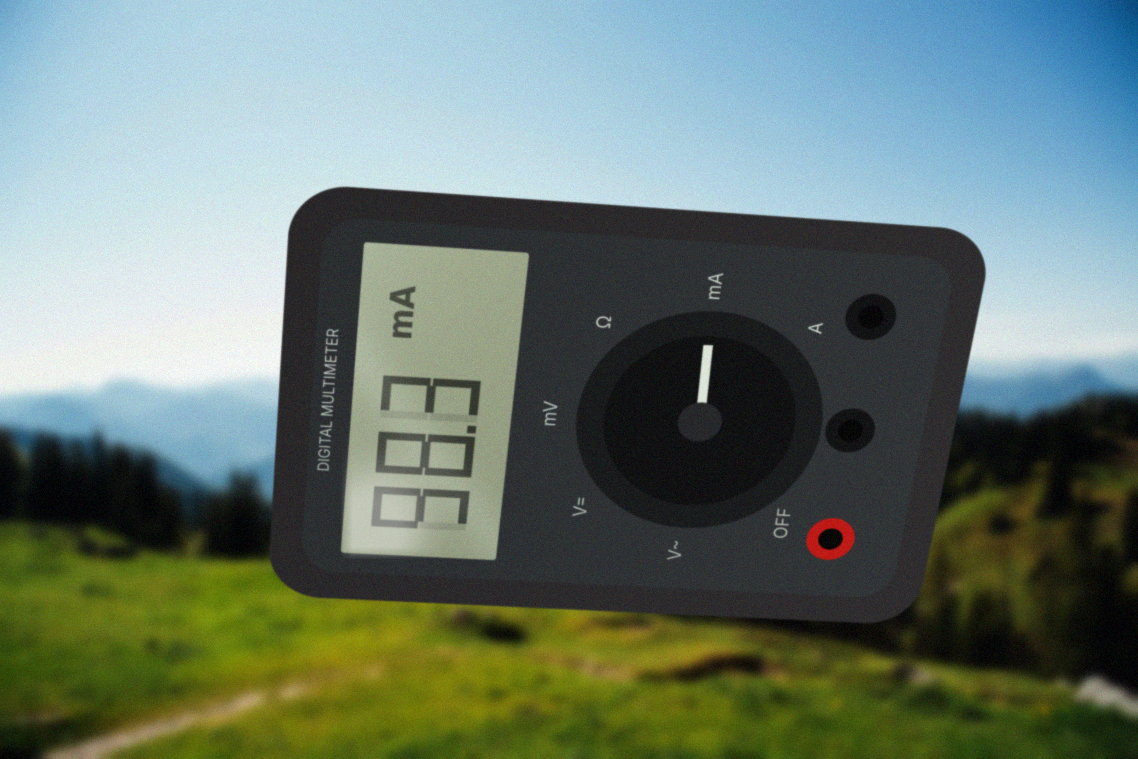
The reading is mA 98.3
